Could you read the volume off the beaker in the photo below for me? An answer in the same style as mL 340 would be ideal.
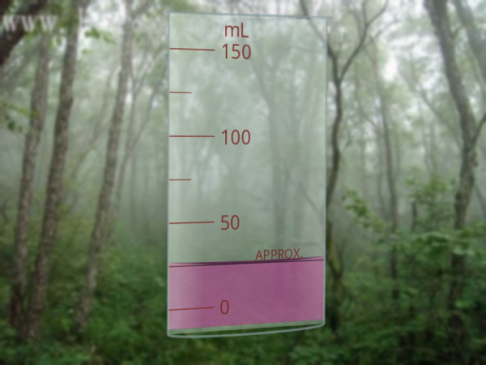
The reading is mL 25
